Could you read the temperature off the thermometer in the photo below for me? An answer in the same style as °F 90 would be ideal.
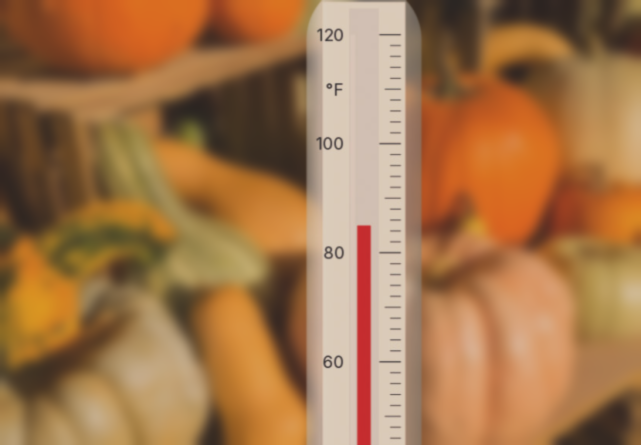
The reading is °F 85
